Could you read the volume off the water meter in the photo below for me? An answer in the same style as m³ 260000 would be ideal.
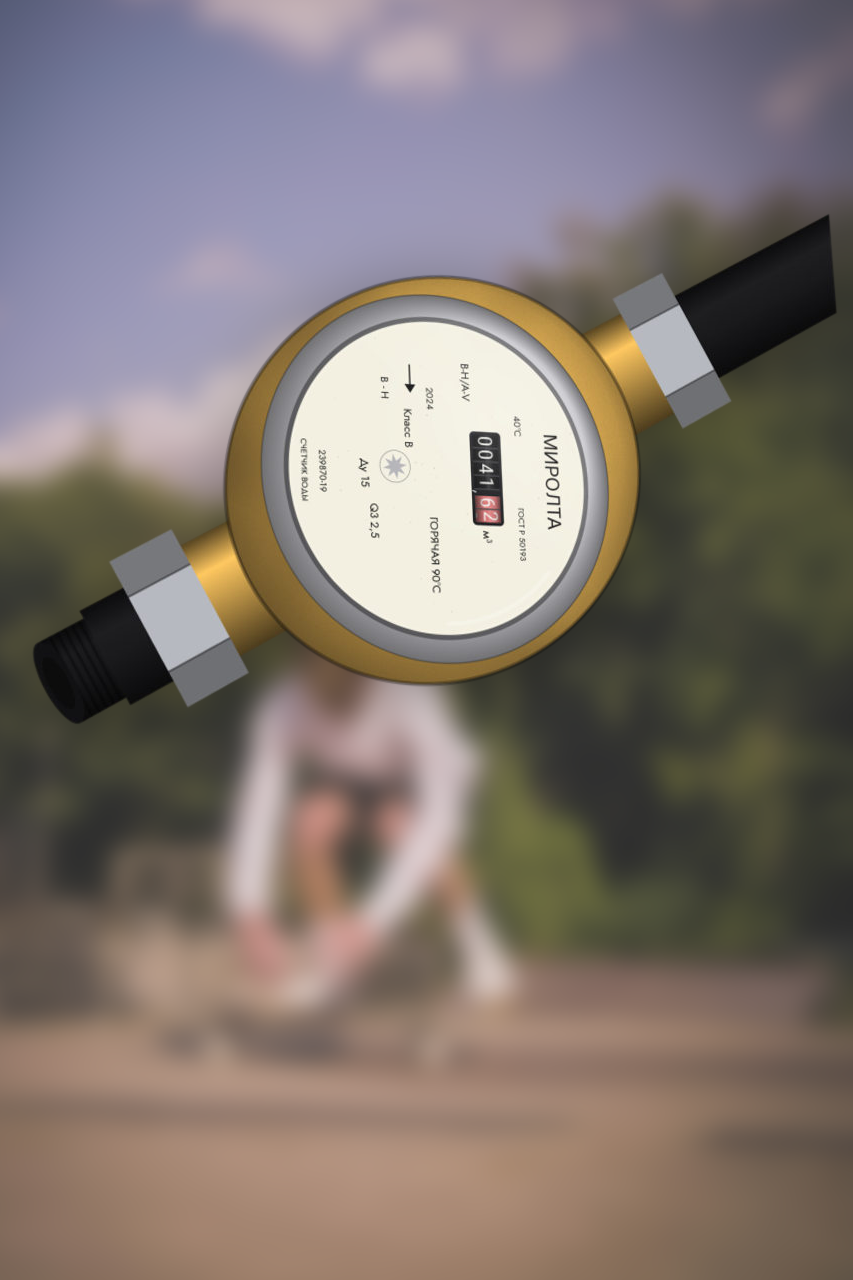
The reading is m³ 41.62
